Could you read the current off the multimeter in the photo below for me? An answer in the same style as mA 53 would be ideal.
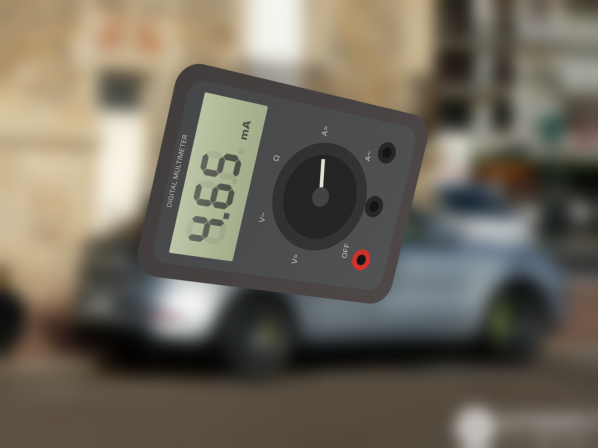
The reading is mA 4.65
